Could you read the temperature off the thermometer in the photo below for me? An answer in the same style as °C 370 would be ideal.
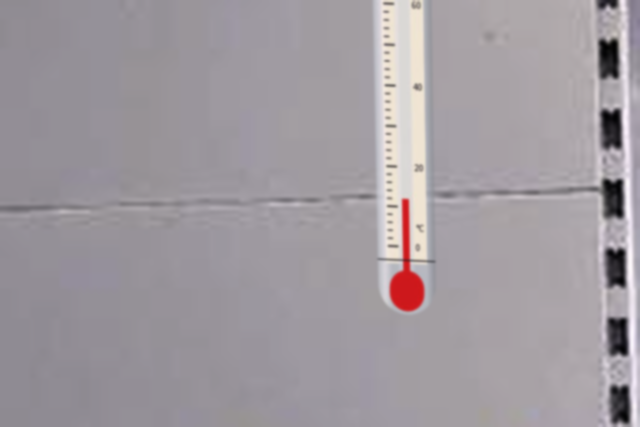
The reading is °C 12
